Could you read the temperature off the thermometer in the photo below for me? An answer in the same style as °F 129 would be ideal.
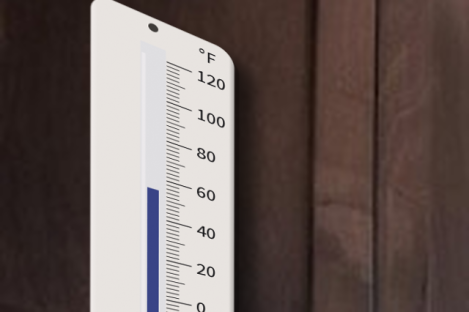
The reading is °F 54
